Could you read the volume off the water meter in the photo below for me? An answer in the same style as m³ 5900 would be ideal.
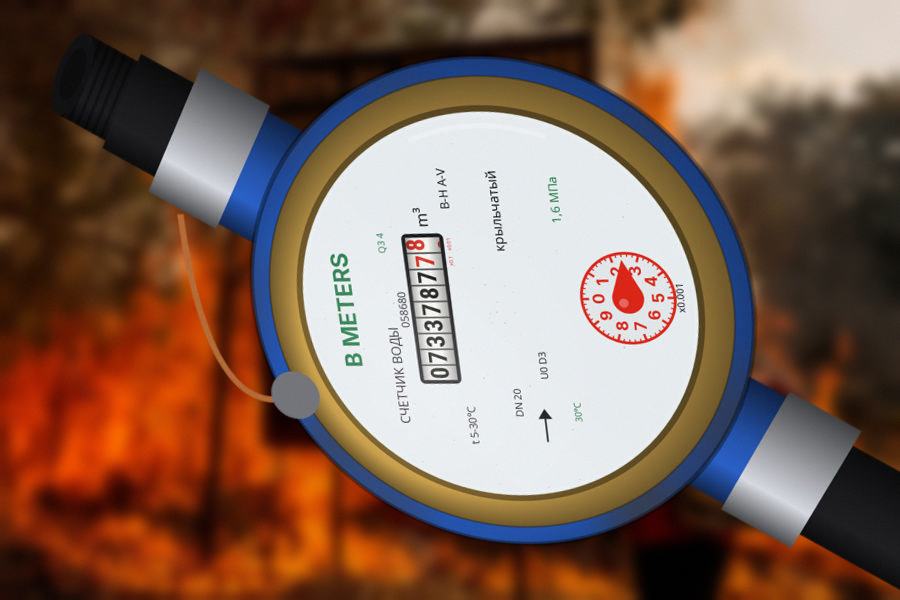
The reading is m³ 733787.782
